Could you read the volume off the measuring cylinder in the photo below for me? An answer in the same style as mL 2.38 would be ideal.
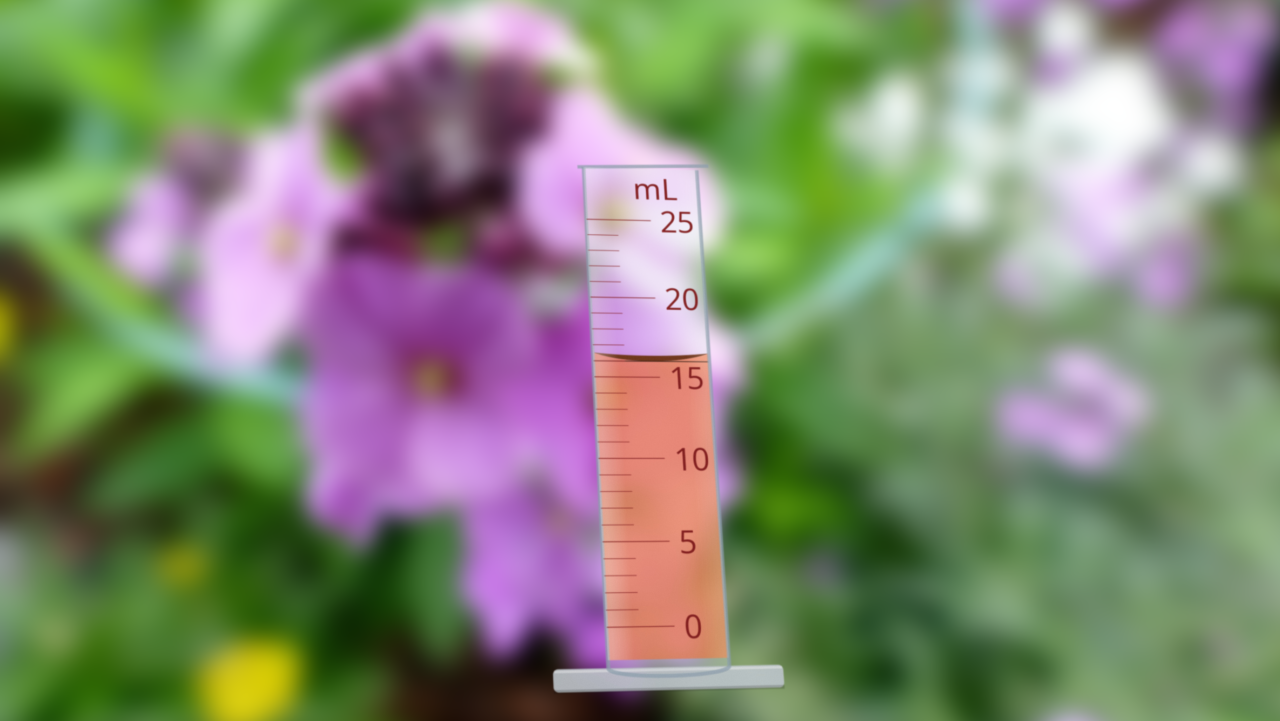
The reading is mL 16
